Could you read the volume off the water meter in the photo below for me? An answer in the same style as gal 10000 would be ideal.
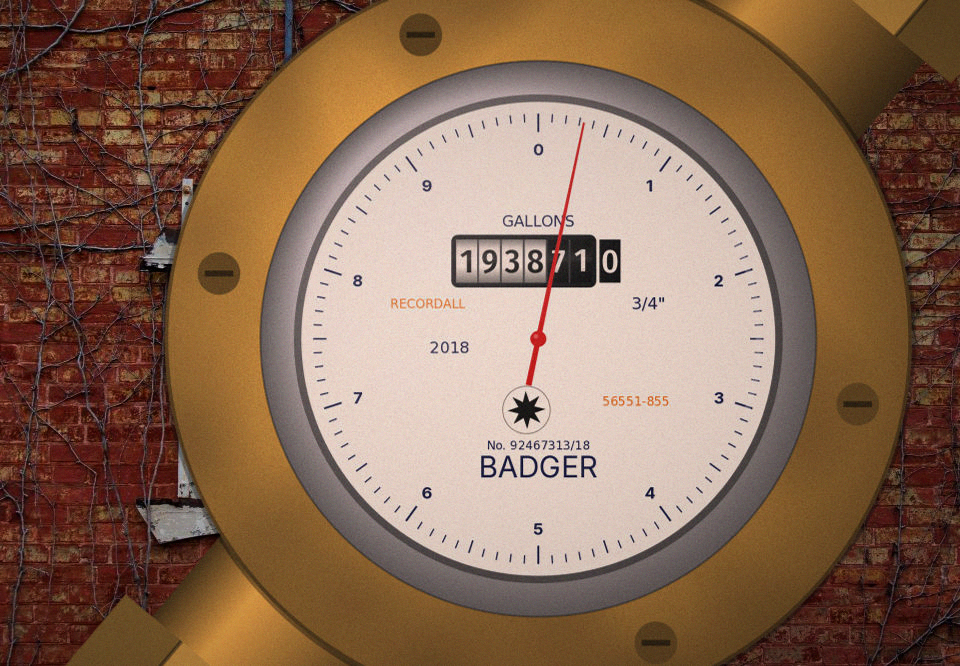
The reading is gal 1938710.3
